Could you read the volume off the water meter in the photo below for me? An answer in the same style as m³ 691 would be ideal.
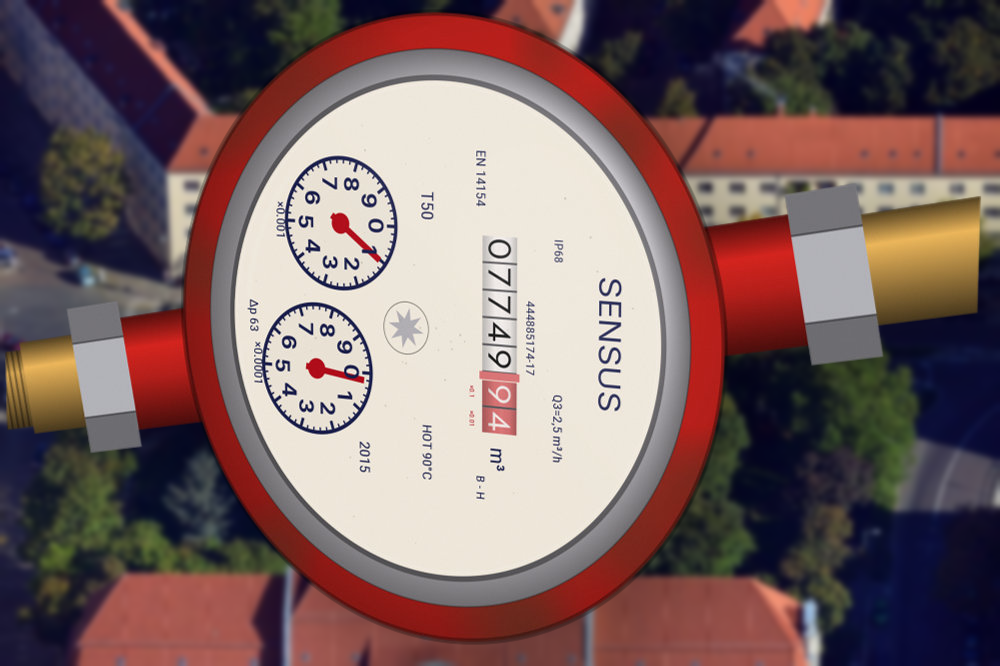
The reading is m³ 7749.9410
